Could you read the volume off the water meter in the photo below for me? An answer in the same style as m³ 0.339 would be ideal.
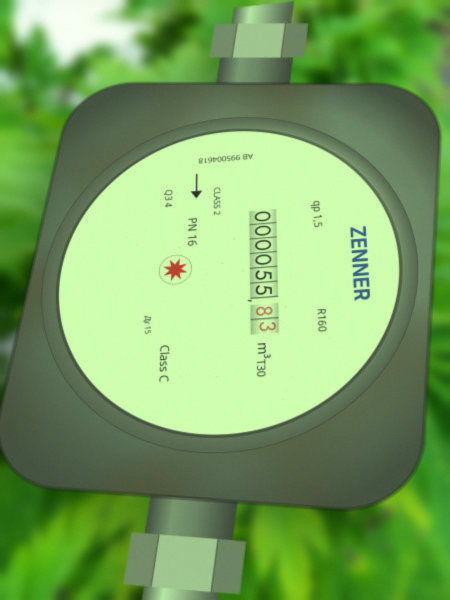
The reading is m³ 55.83
